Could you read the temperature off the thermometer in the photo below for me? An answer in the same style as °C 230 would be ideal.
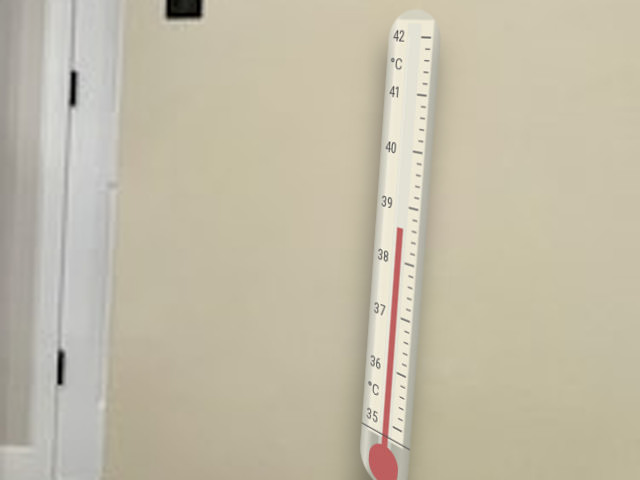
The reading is °C 38.6
